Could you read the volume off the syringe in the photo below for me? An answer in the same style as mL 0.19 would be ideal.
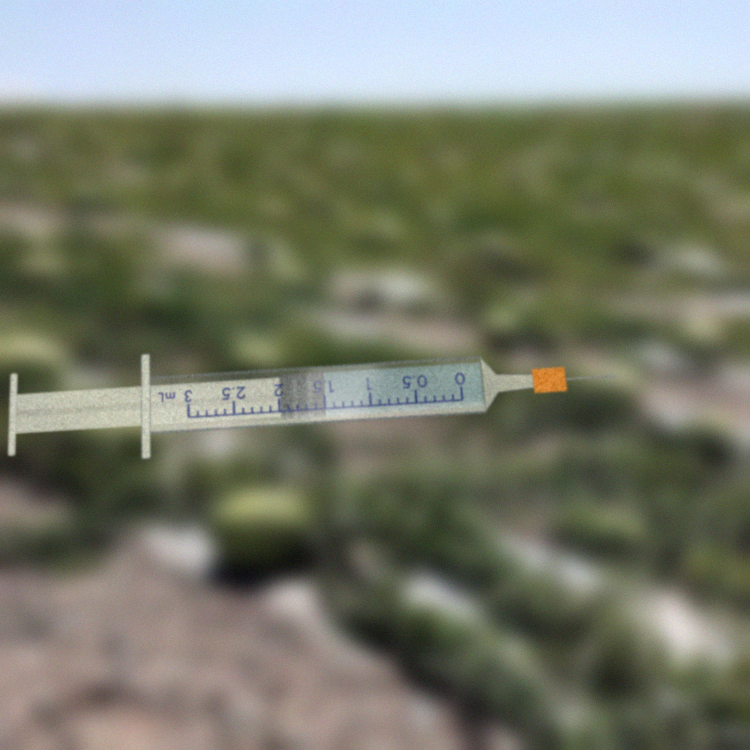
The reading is mL 1.5
